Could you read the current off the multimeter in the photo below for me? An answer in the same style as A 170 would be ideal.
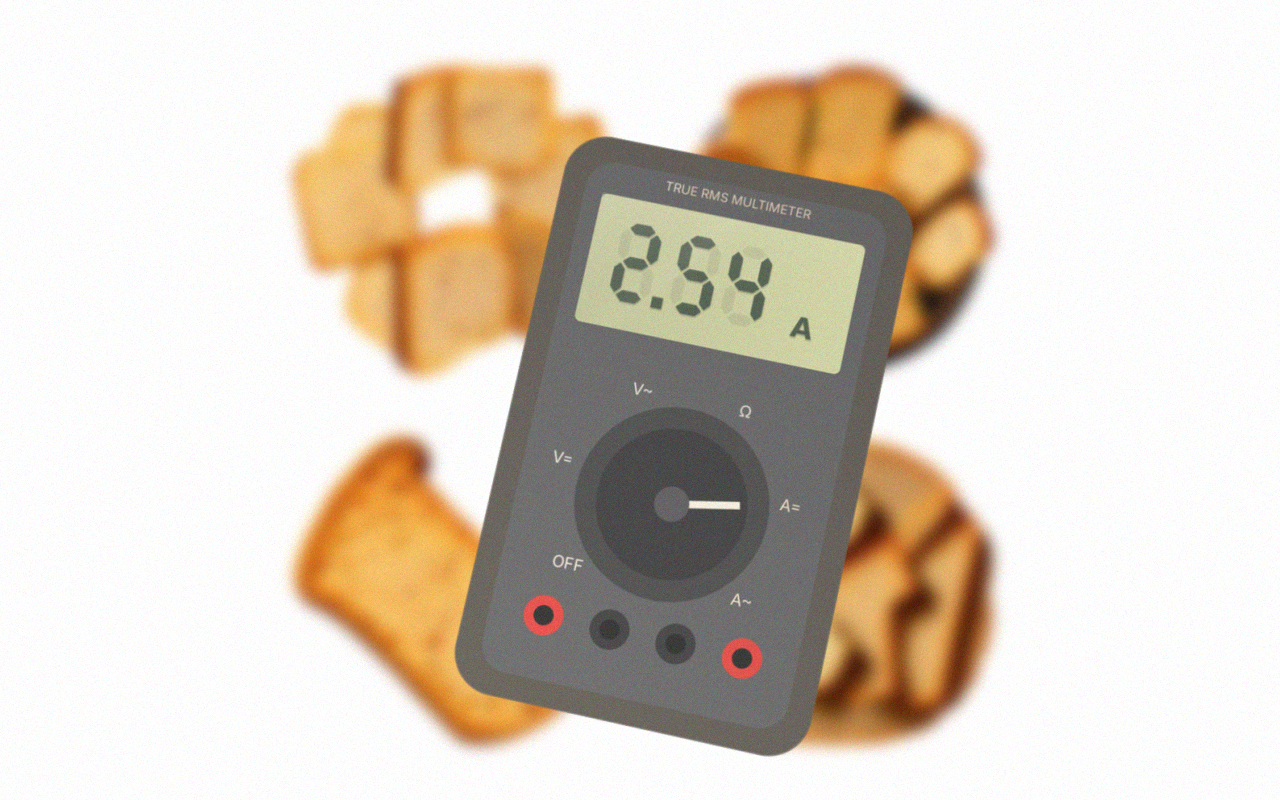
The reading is A 2.54
